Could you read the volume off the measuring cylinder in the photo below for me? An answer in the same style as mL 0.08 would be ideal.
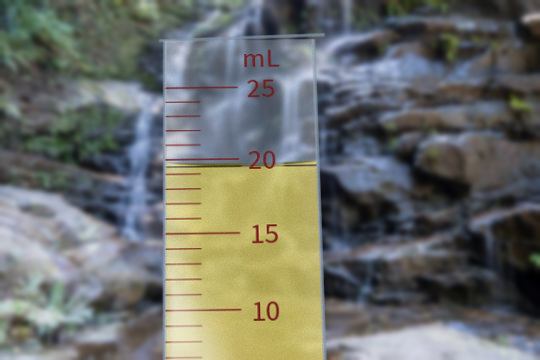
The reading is mL 19.5
